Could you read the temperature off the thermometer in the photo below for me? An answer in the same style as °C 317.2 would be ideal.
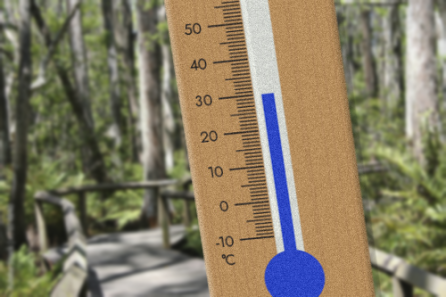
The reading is °C 30
